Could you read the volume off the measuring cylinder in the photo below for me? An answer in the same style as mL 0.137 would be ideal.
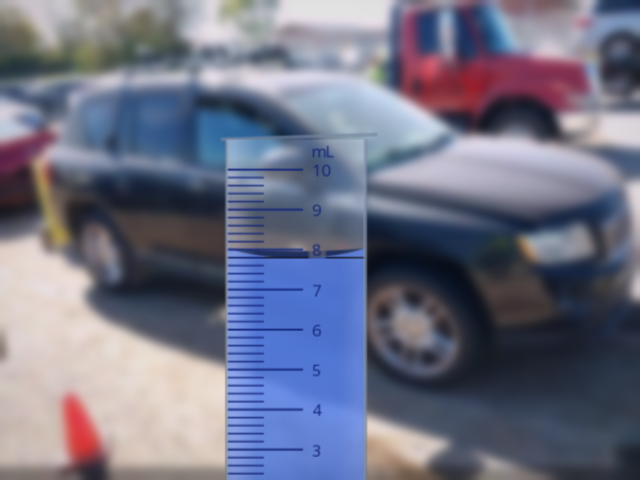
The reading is mL 7.8
